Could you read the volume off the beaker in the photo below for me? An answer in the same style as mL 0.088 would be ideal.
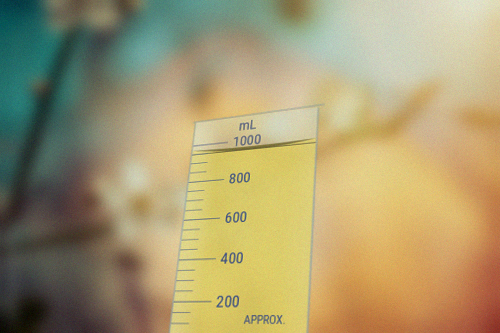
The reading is mL 950
